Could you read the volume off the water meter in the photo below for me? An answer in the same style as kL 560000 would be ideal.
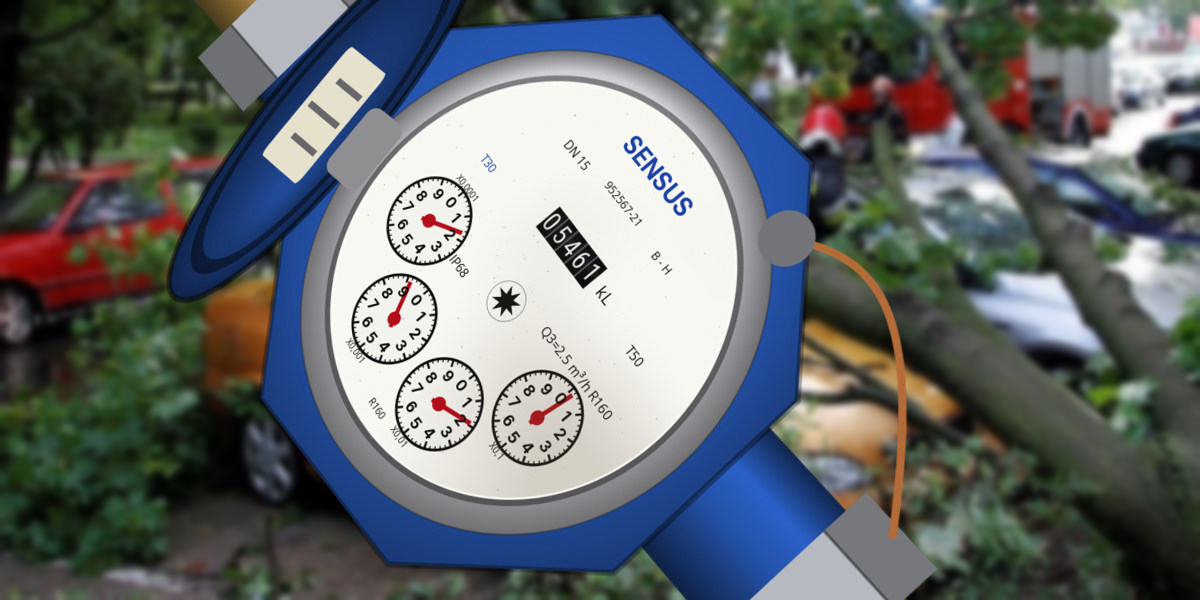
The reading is kL 5461.0191
